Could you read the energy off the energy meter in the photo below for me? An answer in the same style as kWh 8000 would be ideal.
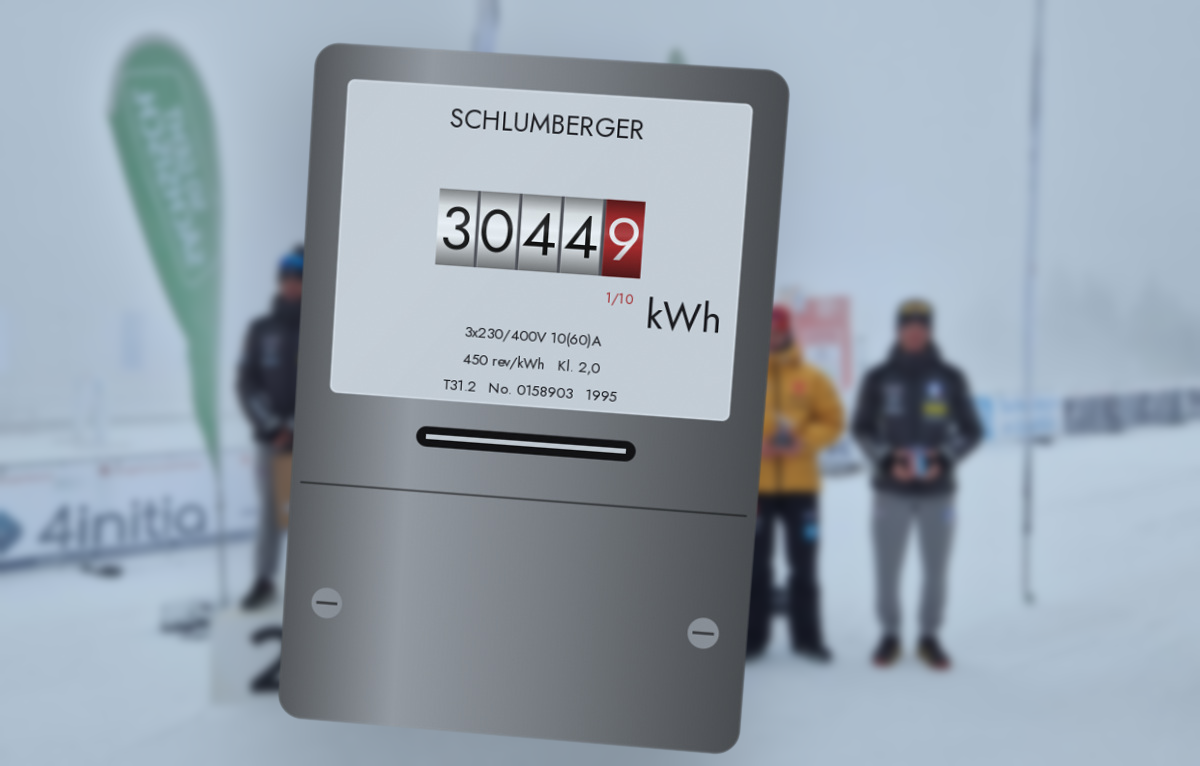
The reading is kWh 3044.9
